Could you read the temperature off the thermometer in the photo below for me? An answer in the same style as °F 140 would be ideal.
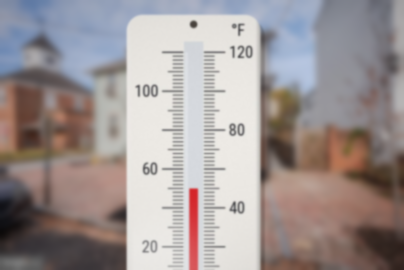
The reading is °F 50
